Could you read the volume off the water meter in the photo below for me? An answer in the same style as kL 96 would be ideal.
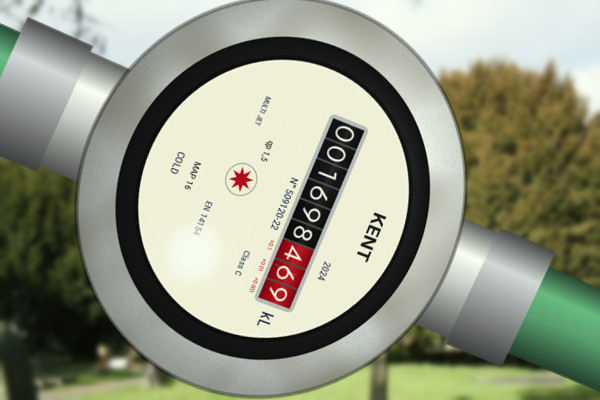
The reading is kL 1698.469
